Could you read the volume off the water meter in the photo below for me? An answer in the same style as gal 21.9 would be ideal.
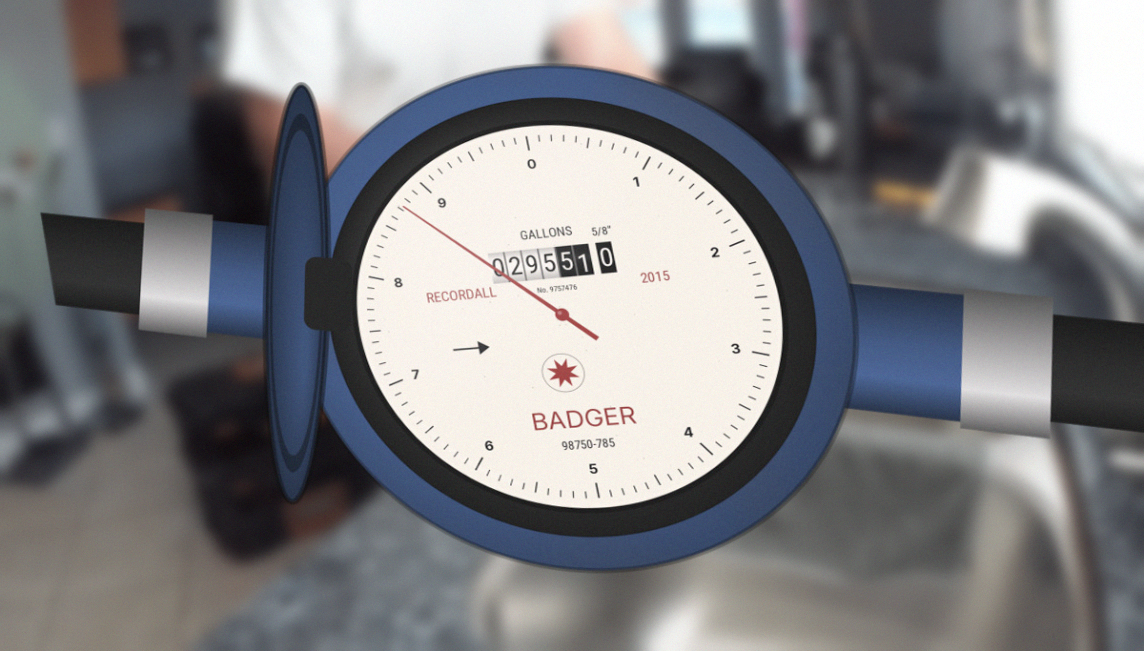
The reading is gal 295508.7
